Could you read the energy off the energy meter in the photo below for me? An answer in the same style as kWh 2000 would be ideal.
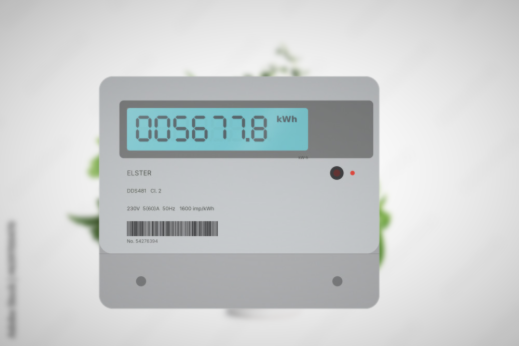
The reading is kWh 5677.8
